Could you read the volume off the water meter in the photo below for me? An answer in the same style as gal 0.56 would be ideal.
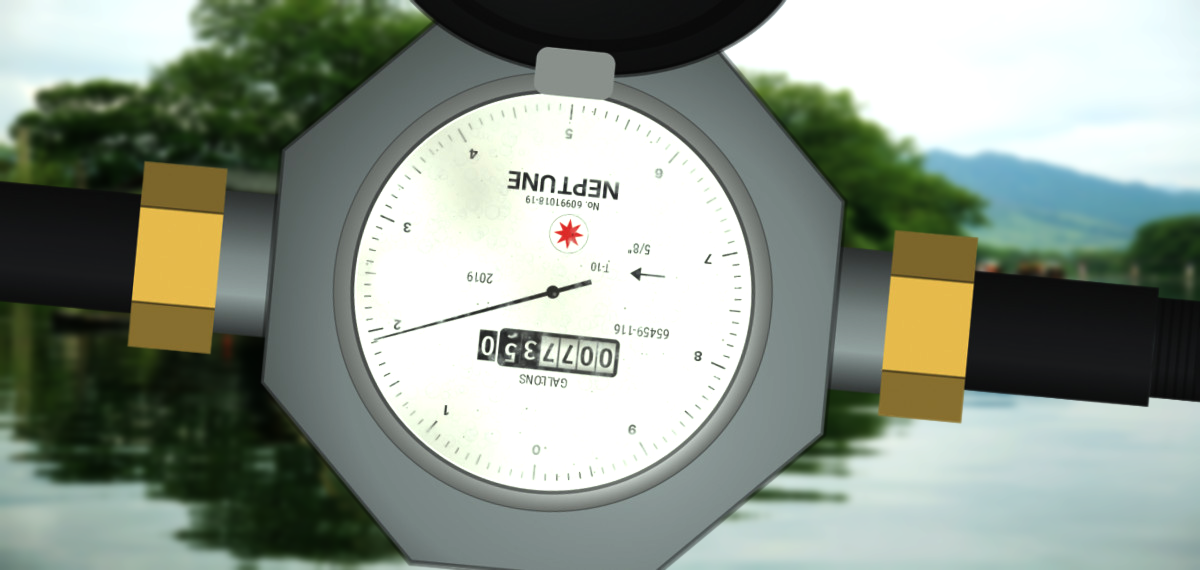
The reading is gal 77351.9
